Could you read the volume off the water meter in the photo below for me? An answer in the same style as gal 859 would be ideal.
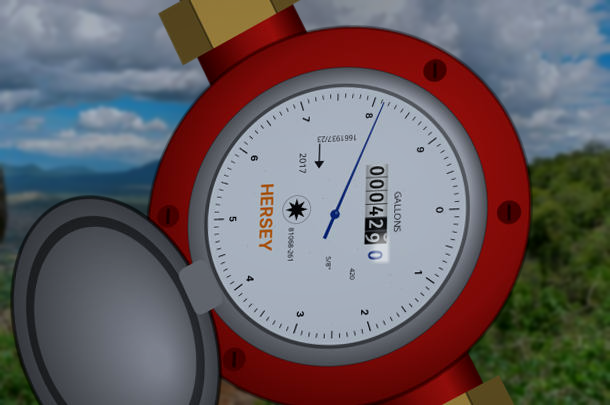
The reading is gal 4288.1
